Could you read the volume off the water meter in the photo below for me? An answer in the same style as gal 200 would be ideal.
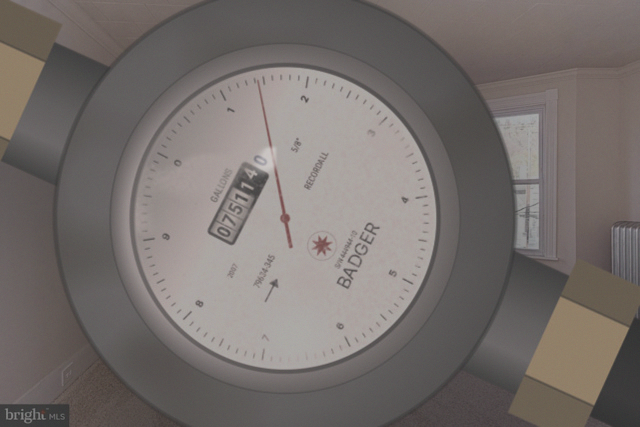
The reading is gal 751141.4
